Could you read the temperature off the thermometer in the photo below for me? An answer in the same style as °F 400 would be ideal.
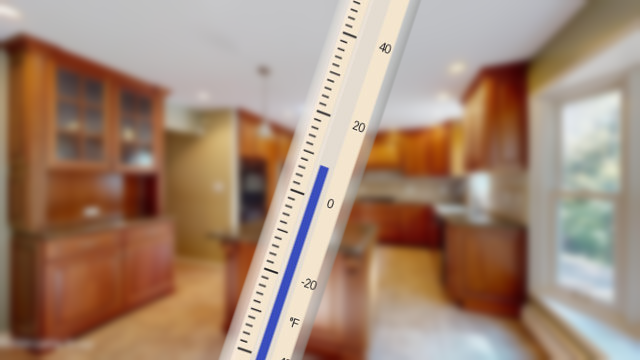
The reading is °F 8
